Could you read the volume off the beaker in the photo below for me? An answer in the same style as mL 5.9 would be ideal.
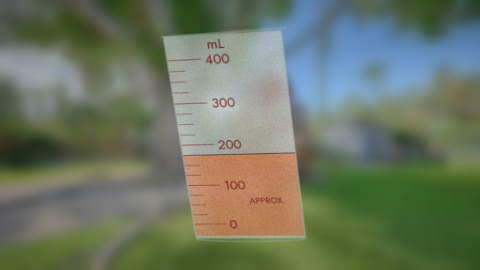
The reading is mL 175
